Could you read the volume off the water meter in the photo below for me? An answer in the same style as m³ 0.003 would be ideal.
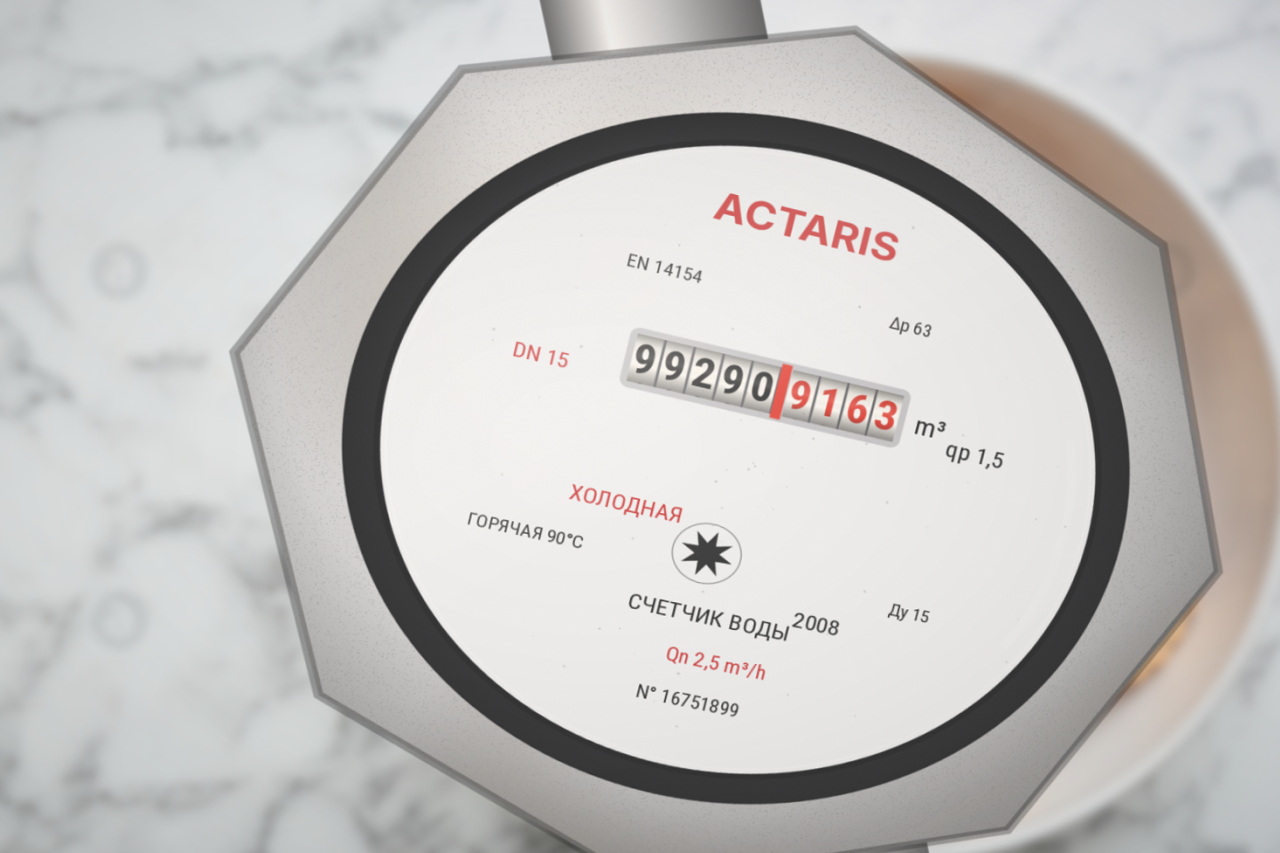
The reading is m³ 99290.9163
